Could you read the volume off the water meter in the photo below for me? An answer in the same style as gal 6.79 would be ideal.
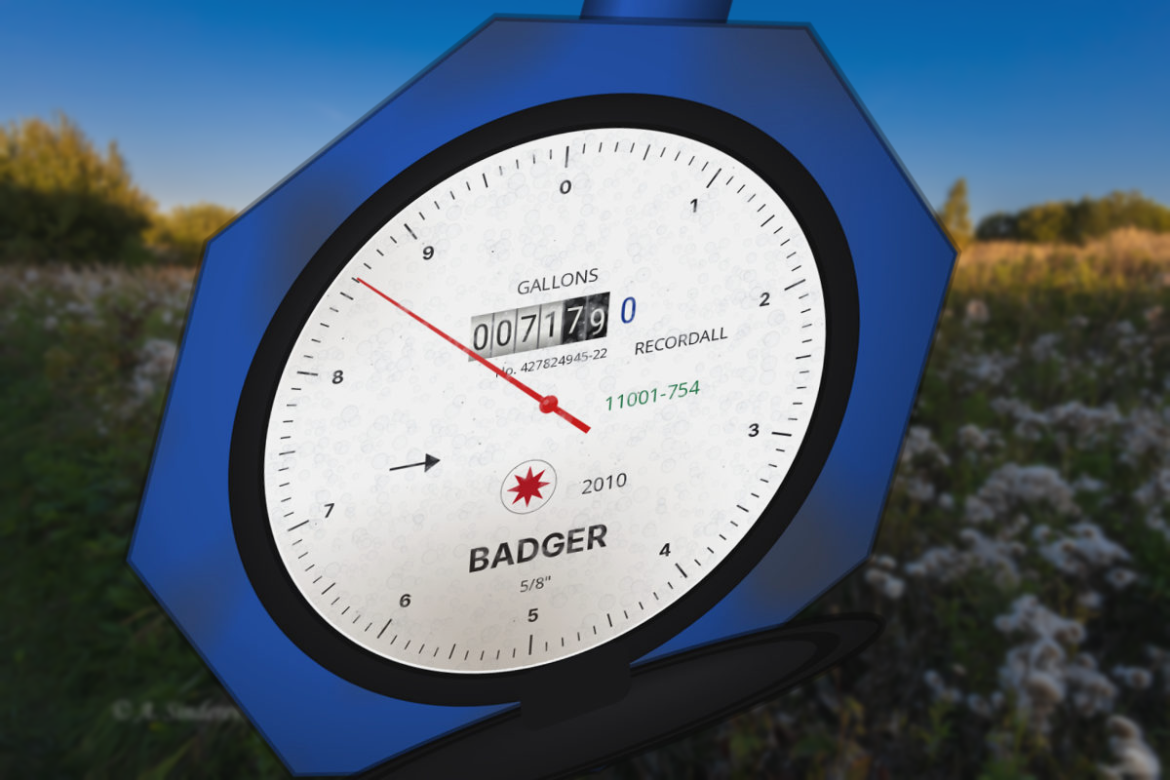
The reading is gal 71788.6
